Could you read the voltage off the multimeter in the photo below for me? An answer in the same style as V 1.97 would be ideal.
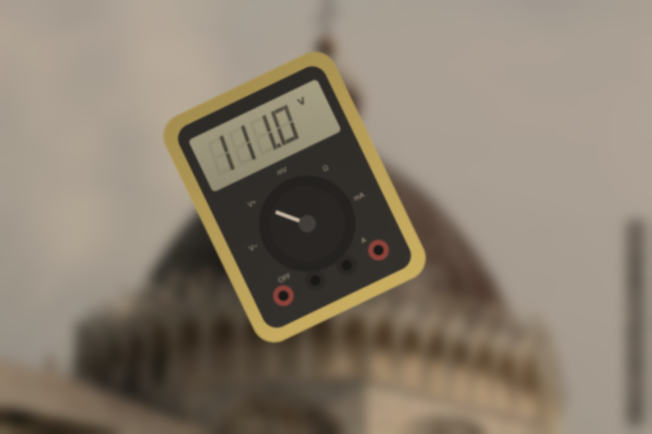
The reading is V 111.0
